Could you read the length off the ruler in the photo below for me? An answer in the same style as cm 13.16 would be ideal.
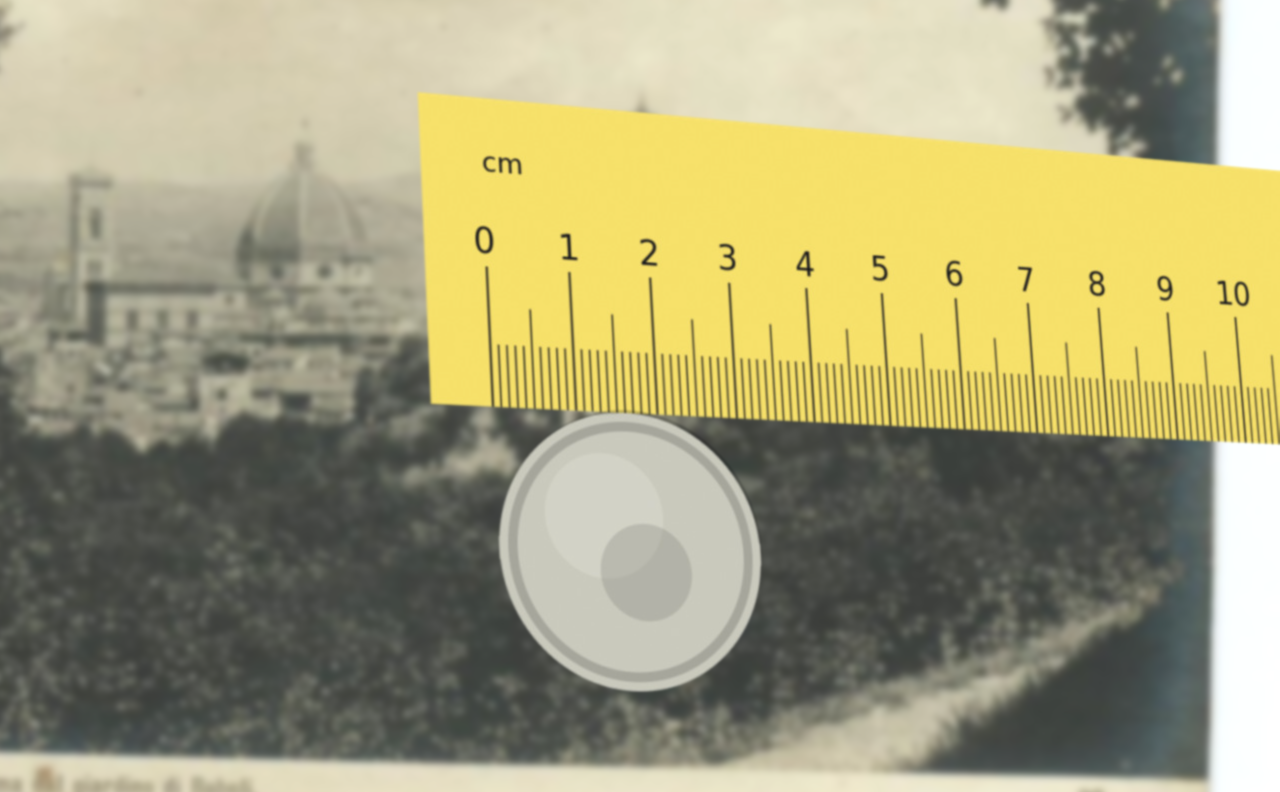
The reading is cm 3.2
